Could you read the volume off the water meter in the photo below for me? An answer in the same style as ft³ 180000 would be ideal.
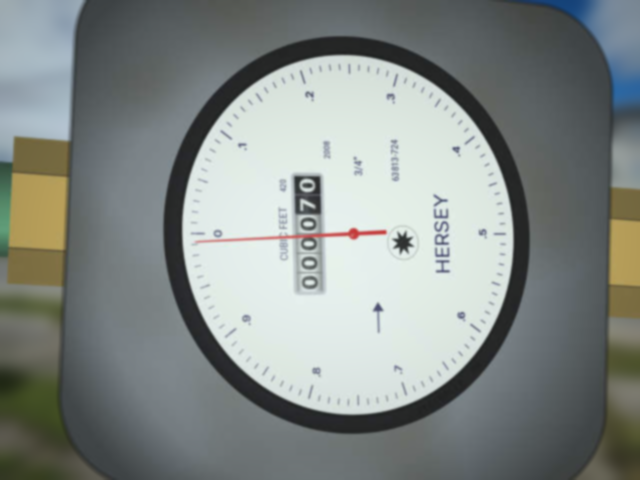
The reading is ft³ 69.99
